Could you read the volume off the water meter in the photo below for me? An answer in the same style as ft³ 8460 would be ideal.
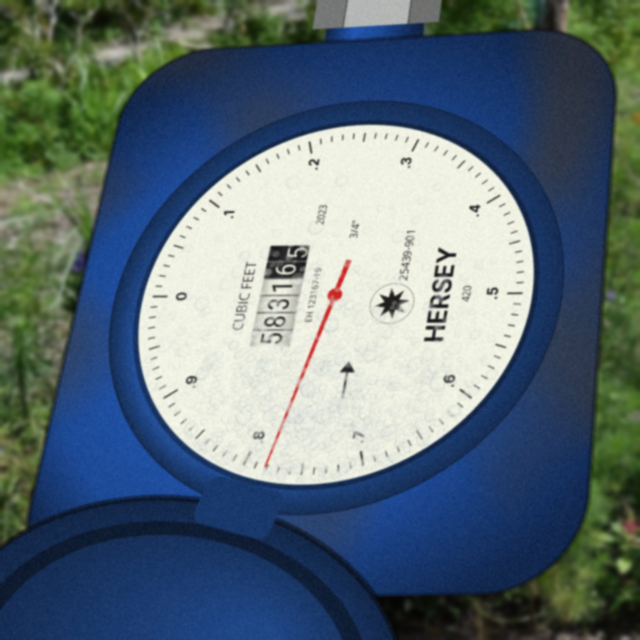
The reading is ft³ 583164.78
